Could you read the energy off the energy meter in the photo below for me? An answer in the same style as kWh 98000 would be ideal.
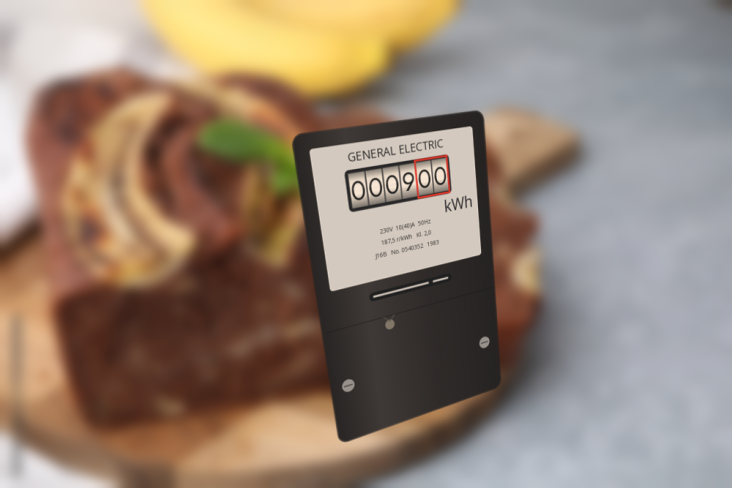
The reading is kWh 9.00
